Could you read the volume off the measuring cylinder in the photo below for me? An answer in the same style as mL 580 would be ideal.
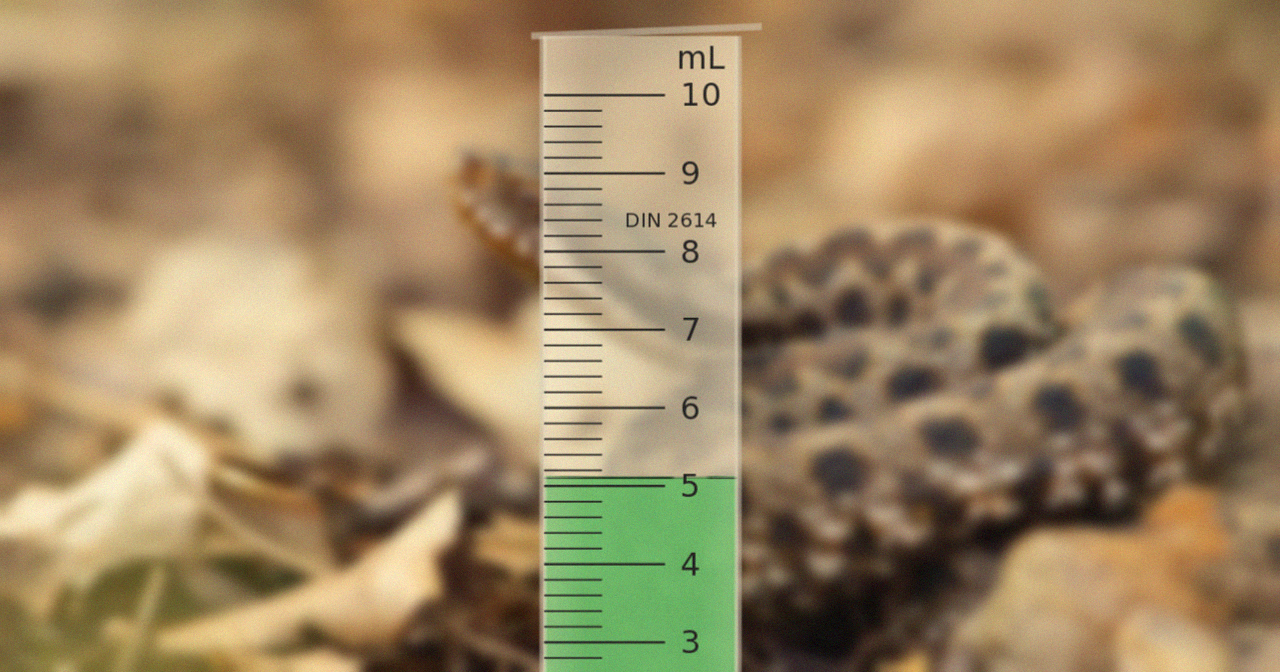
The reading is mL 5.1
